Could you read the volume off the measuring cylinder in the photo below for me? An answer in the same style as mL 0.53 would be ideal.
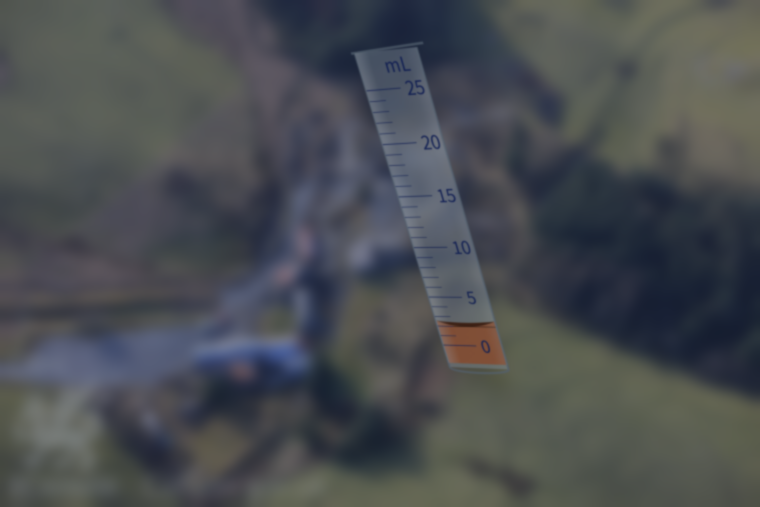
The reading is mL 2
